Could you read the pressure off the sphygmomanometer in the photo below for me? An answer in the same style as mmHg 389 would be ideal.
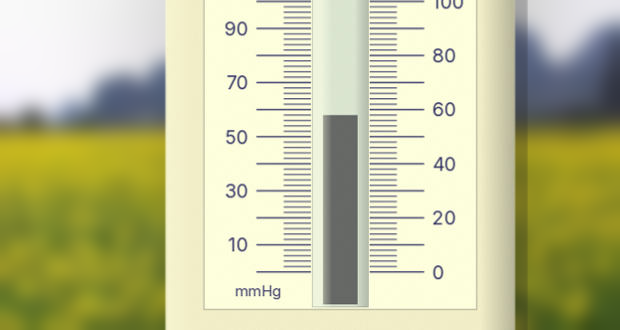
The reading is mmHg 58
